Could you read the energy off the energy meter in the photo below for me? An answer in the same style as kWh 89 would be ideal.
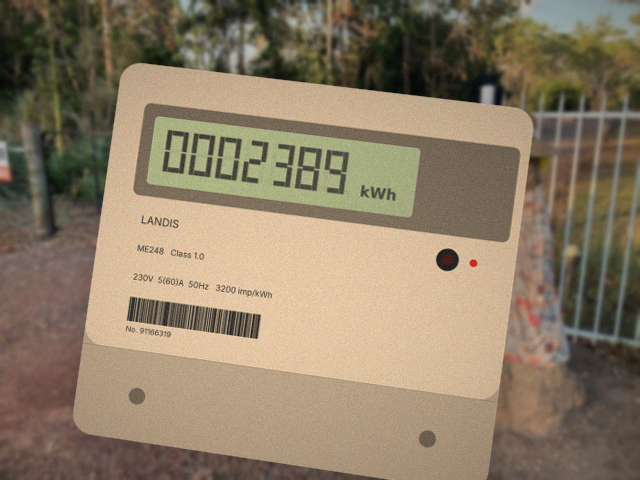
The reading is kWh 2389
